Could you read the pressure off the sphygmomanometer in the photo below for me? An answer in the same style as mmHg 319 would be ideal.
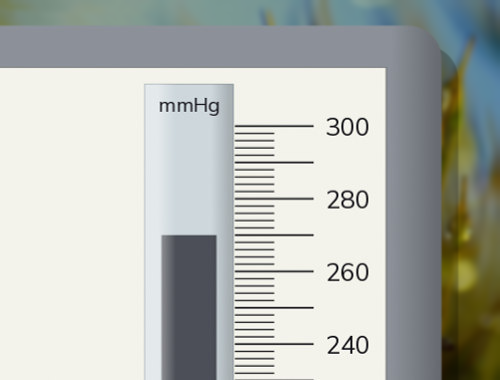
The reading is mmHg 270
